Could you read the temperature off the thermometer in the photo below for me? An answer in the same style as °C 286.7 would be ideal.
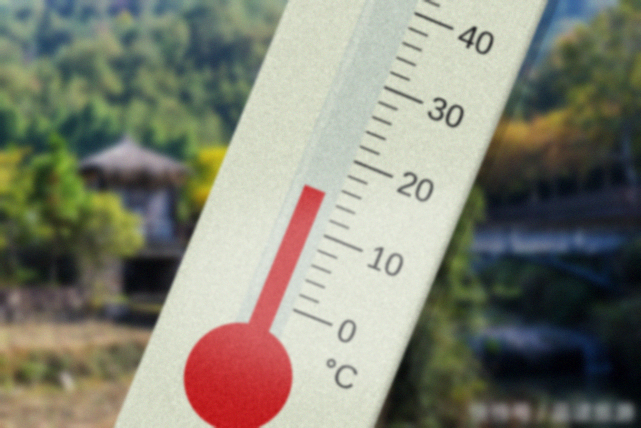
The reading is °C 15
